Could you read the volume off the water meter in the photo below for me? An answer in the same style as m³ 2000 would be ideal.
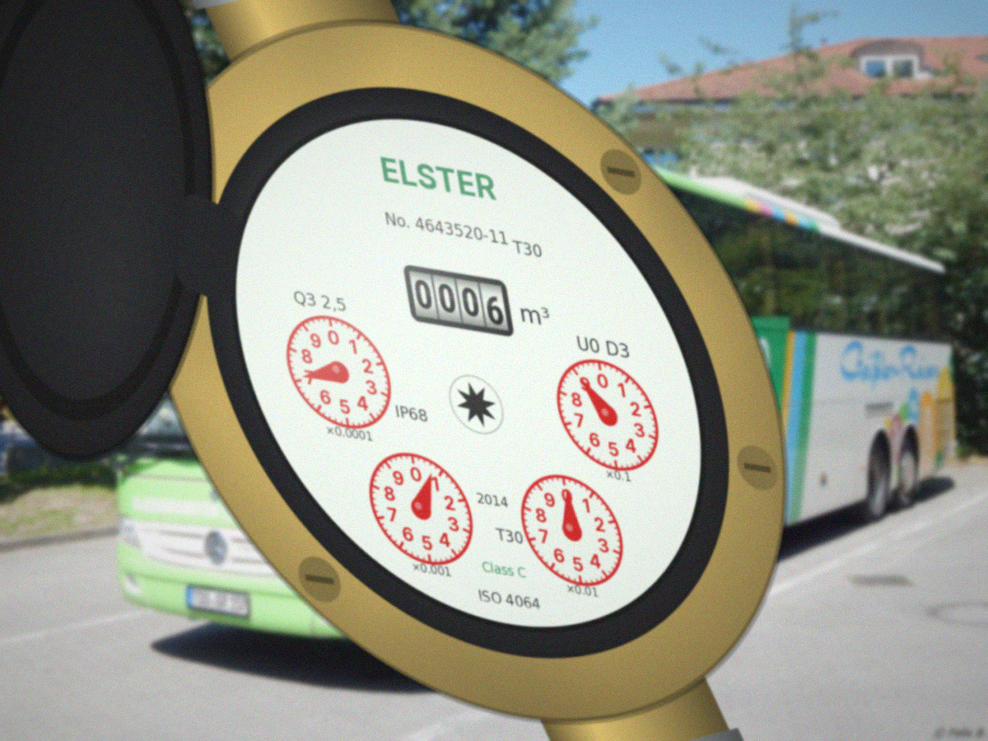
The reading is m³ 5.9007
